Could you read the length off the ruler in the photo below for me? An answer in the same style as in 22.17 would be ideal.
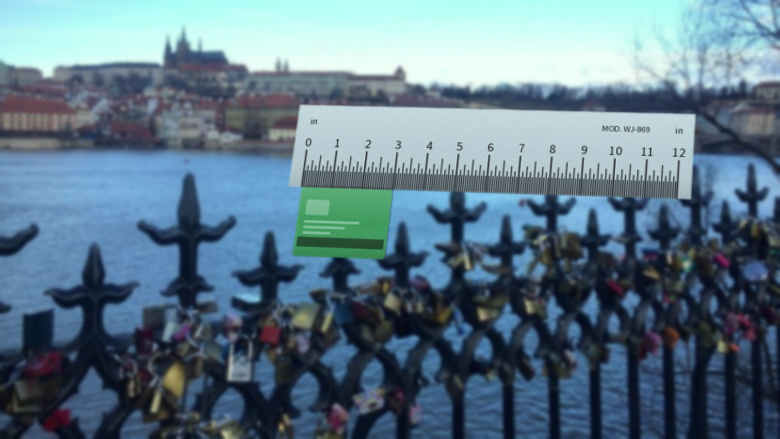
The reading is in 3
